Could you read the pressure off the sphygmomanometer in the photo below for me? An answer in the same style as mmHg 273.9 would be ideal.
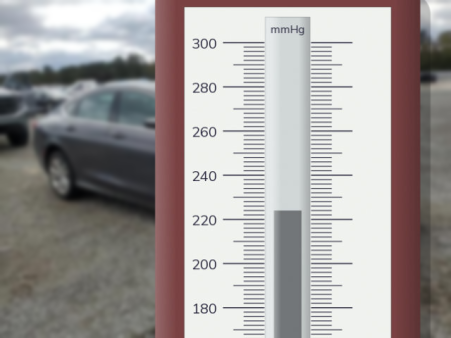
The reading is mmHg 224
